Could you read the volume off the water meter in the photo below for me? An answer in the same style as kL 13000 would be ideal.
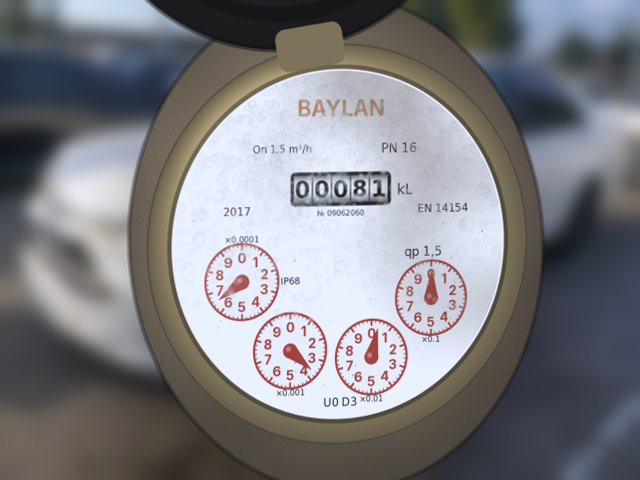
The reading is kL 81.0036
